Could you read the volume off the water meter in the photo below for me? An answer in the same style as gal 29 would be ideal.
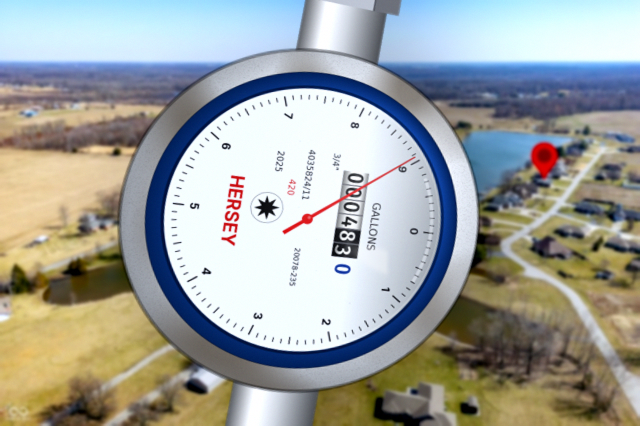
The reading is gal 4828.9
